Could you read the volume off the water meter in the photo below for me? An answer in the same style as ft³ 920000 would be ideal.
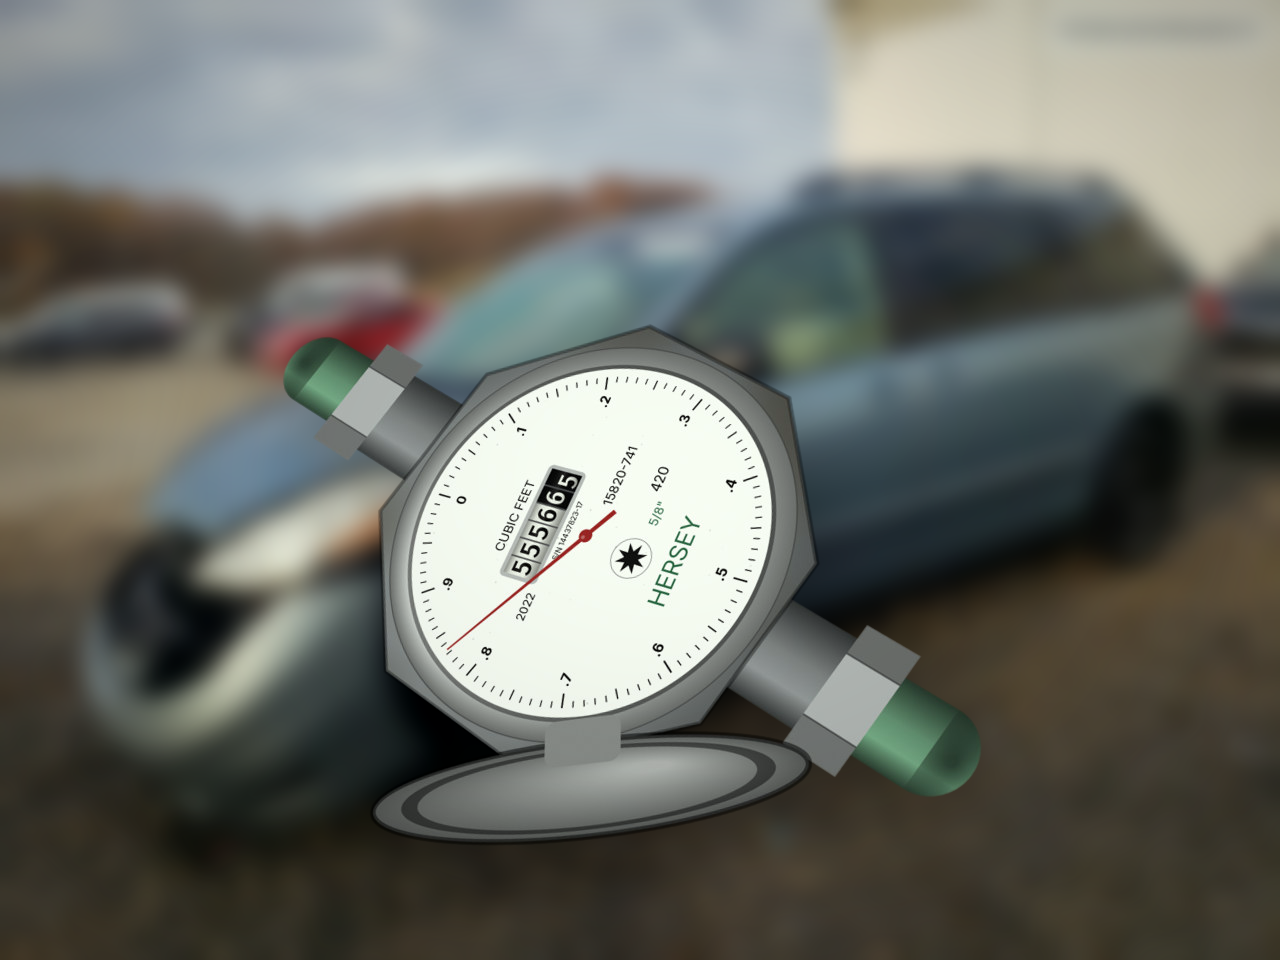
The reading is ft³ 555664.83
